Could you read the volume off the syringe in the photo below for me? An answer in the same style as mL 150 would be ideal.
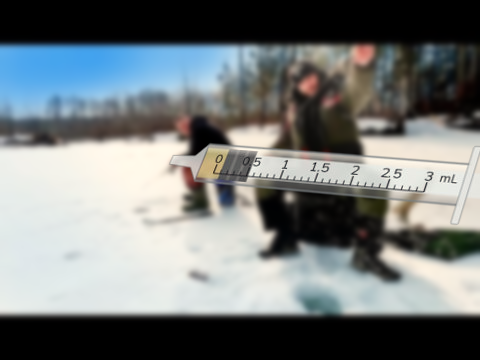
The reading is mL 0.1
